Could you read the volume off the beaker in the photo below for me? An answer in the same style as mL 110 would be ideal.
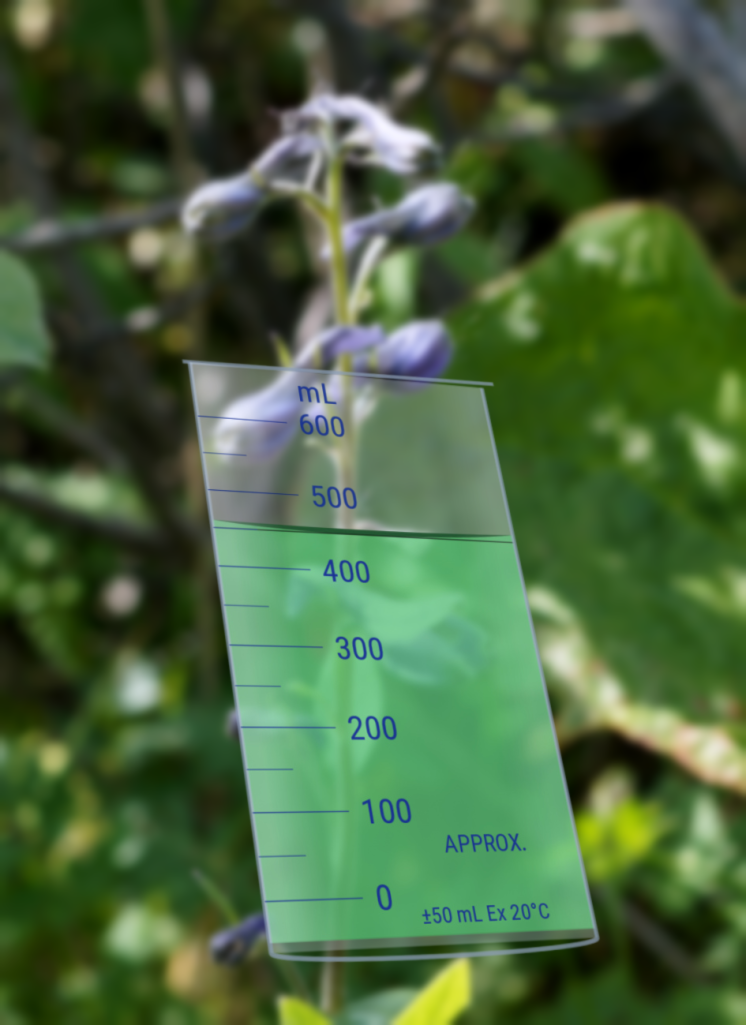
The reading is mL 450
